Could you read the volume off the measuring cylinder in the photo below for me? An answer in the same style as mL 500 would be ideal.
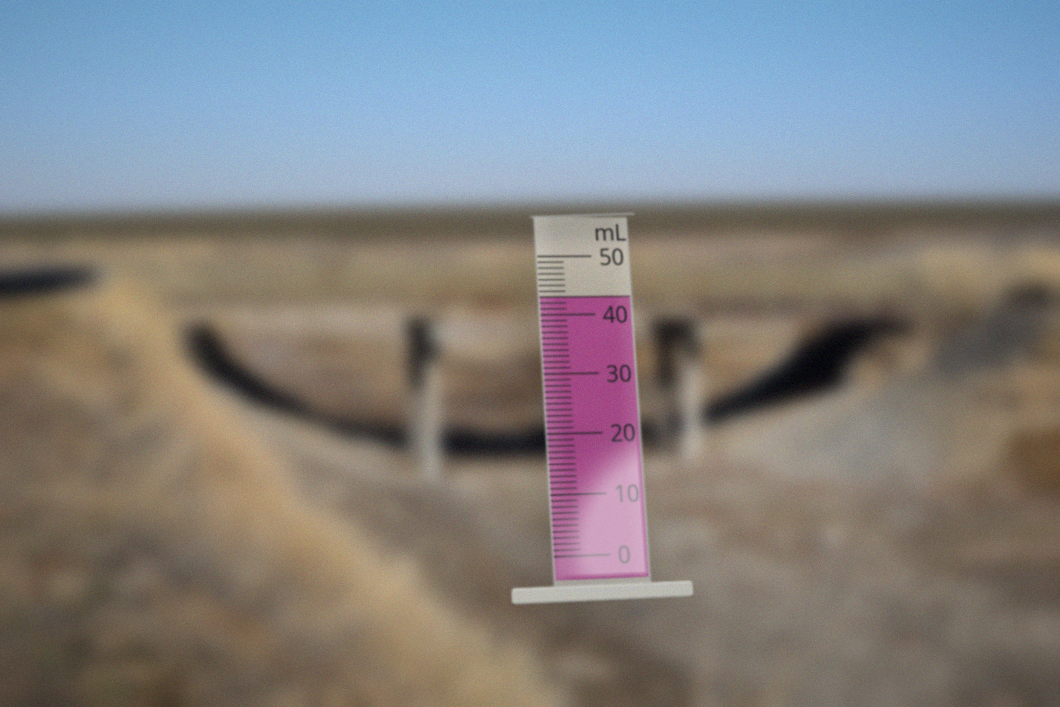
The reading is mL 43
